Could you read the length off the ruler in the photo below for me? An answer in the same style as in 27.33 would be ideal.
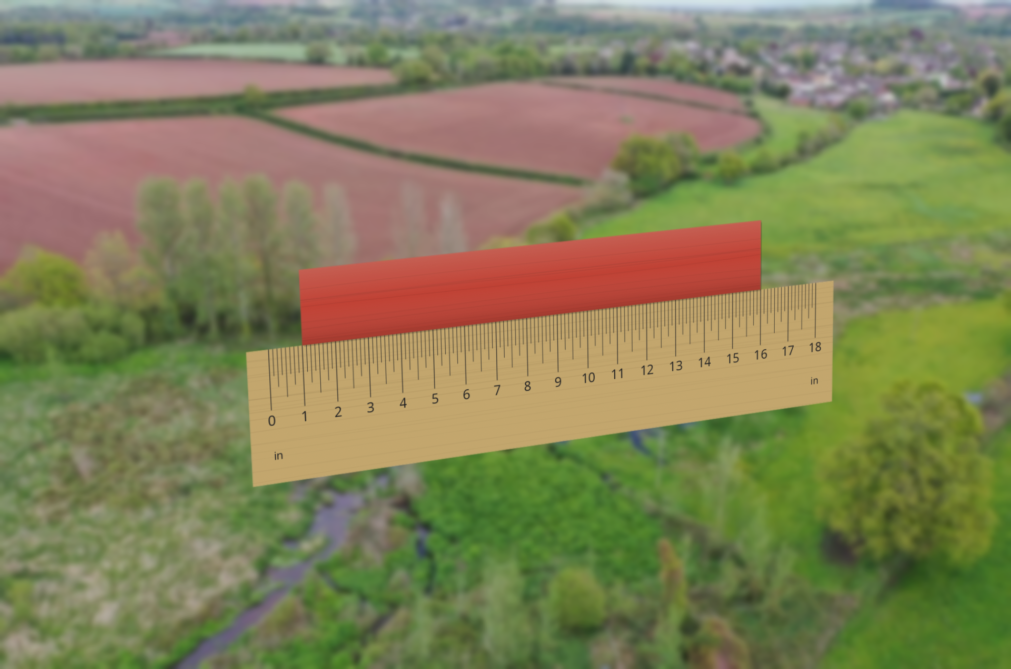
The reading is in 15
